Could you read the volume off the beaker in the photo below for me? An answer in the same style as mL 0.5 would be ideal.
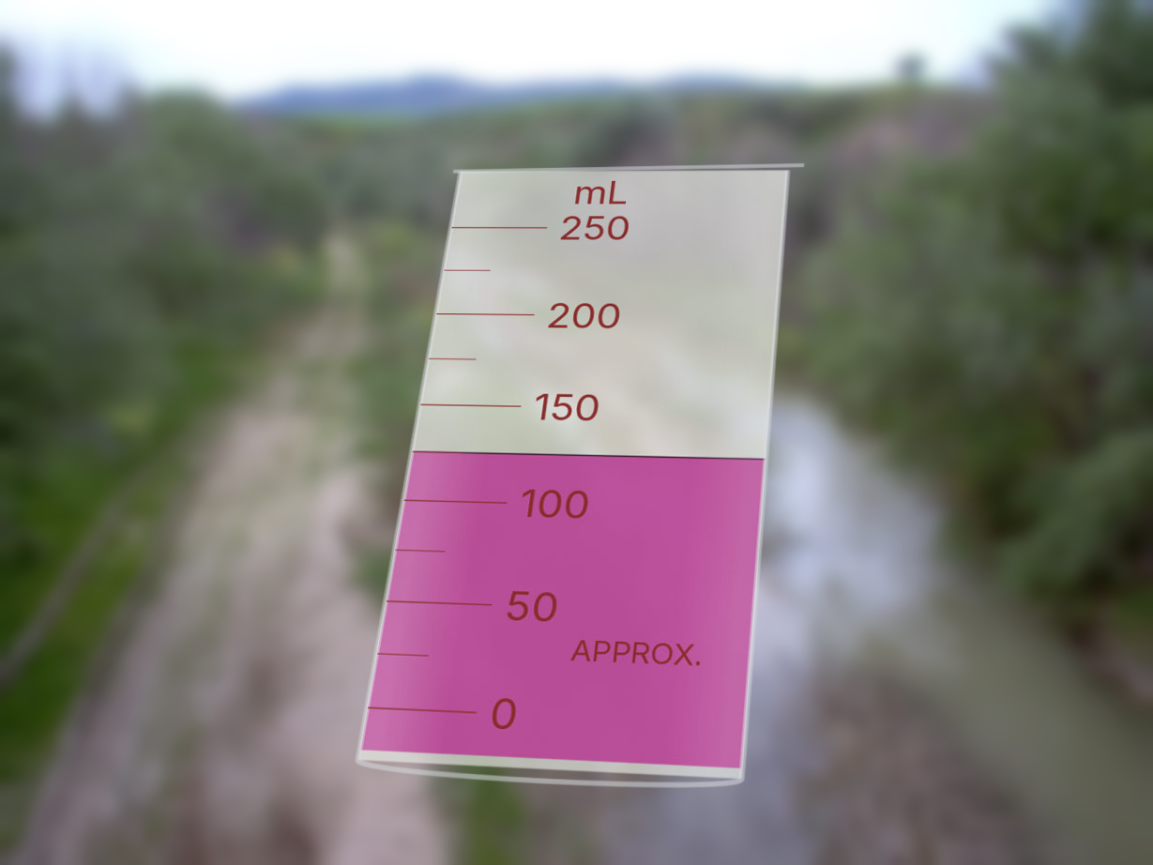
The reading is mL 125
